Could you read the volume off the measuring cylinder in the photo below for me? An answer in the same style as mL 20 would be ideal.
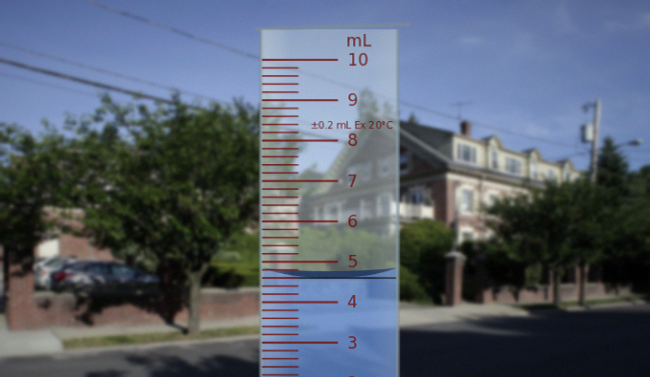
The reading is mL 4.6
